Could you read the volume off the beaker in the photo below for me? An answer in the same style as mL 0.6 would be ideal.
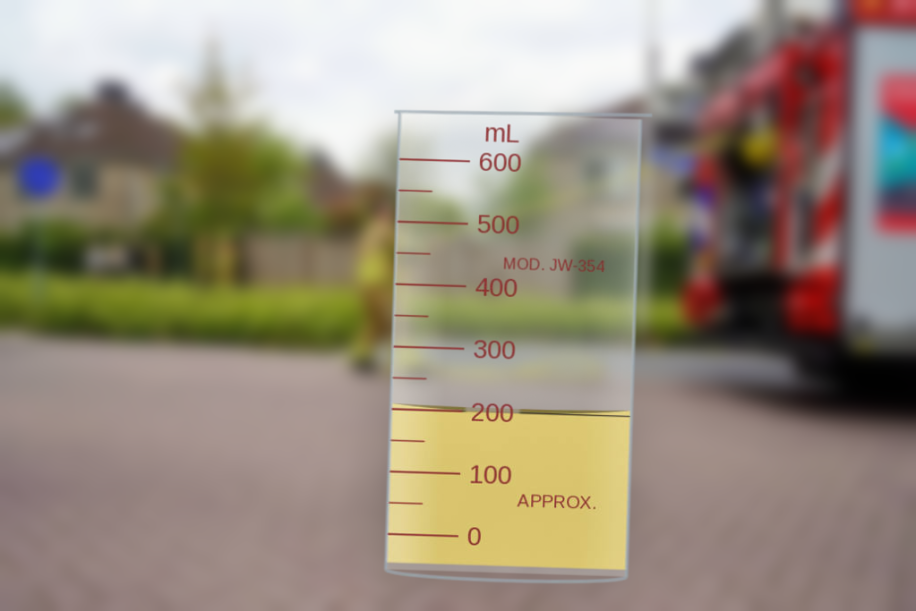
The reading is mL 200
